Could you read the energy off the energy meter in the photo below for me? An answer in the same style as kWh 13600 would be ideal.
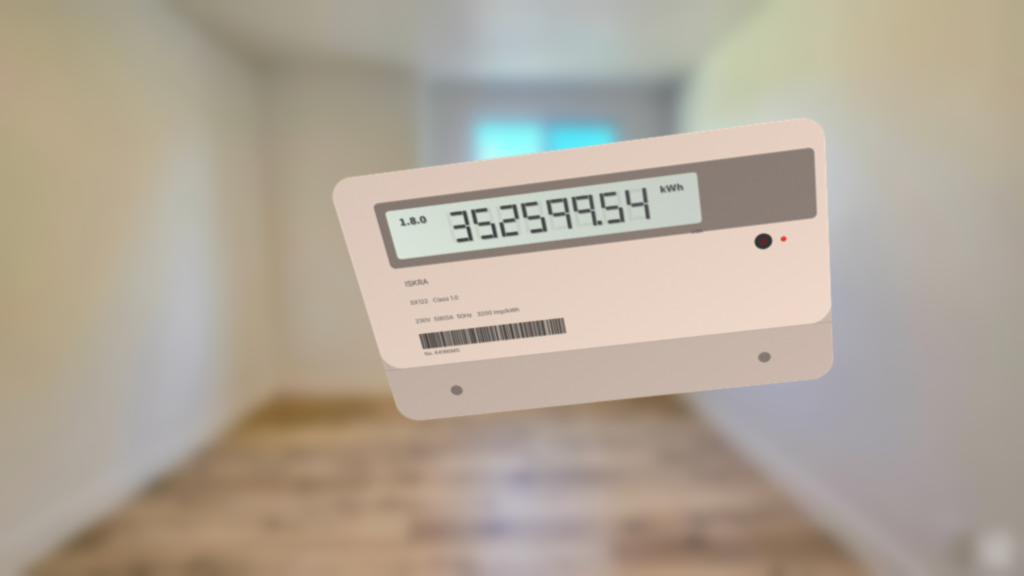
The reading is kWh 352599.54
